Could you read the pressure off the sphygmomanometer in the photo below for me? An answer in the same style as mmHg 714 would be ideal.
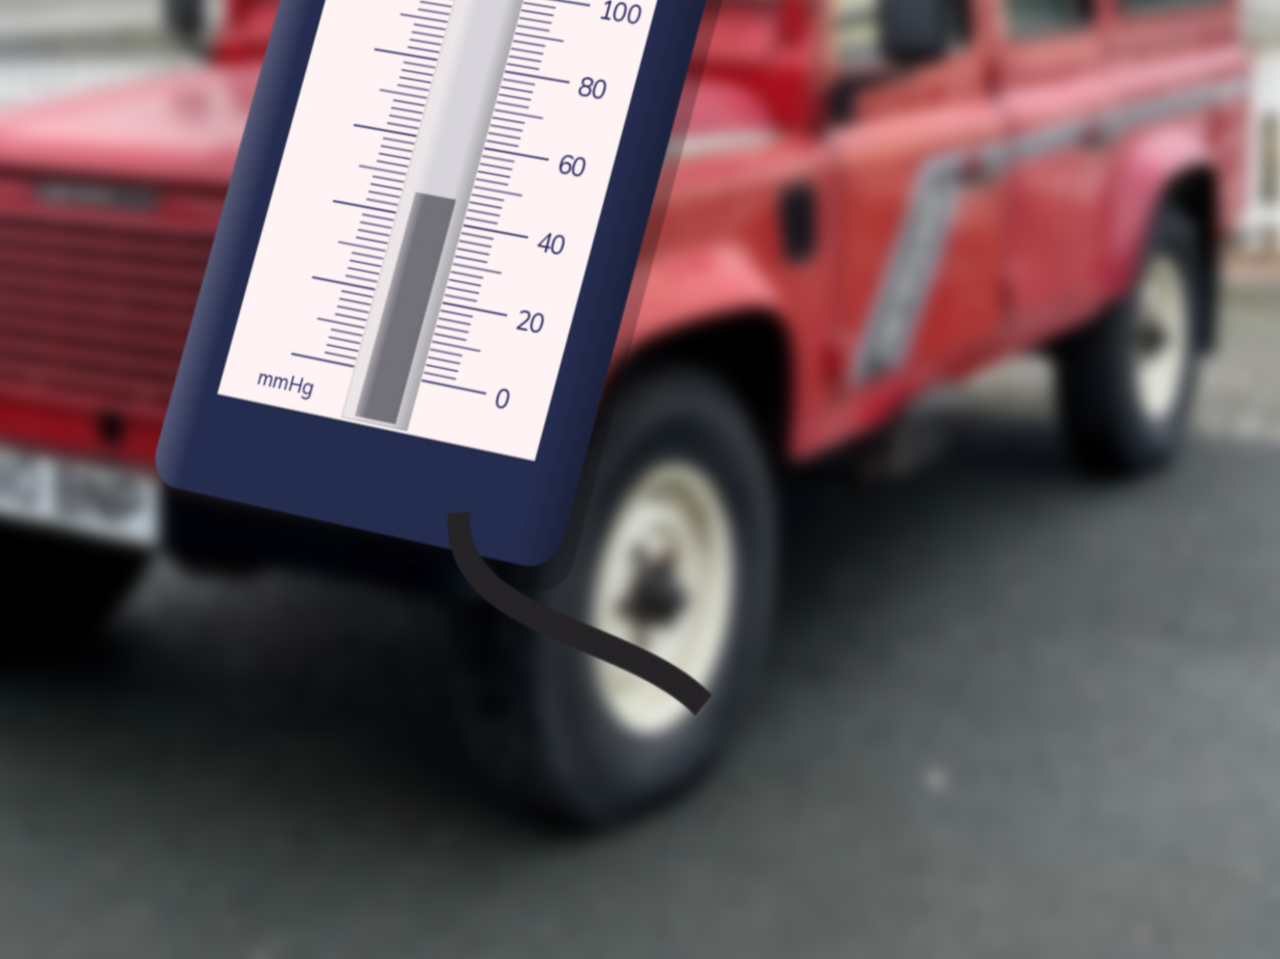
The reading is mmHg 46
